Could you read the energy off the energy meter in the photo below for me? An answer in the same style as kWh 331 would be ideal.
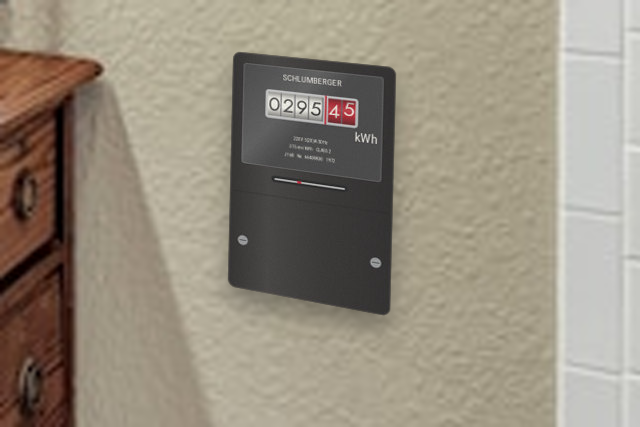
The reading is kWh 295.45
